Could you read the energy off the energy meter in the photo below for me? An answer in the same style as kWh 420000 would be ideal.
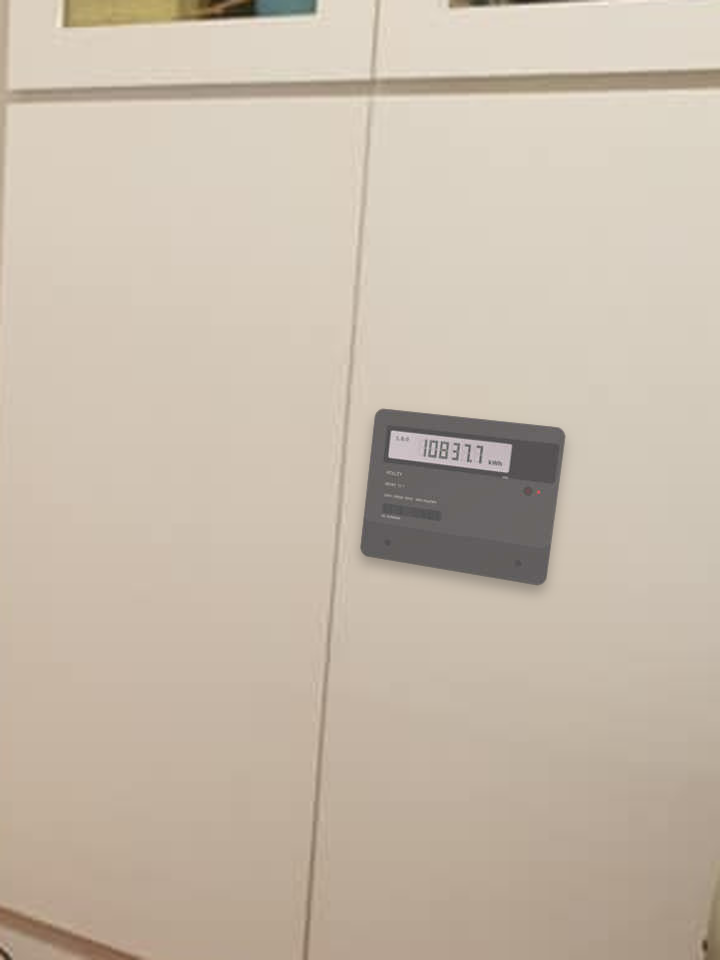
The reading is kWh 10837.7
